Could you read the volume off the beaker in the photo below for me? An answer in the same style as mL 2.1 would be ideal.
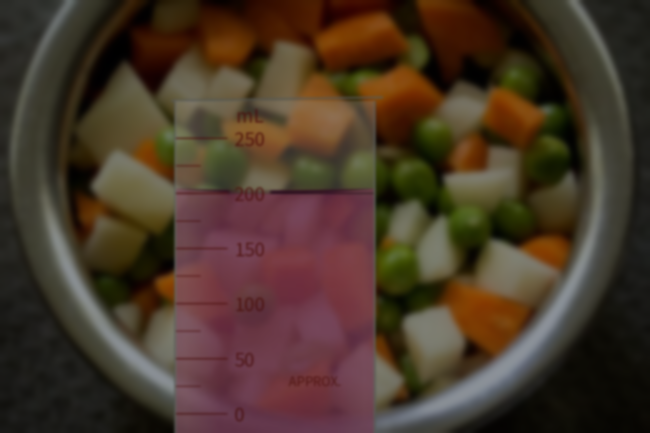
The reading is mL 200
